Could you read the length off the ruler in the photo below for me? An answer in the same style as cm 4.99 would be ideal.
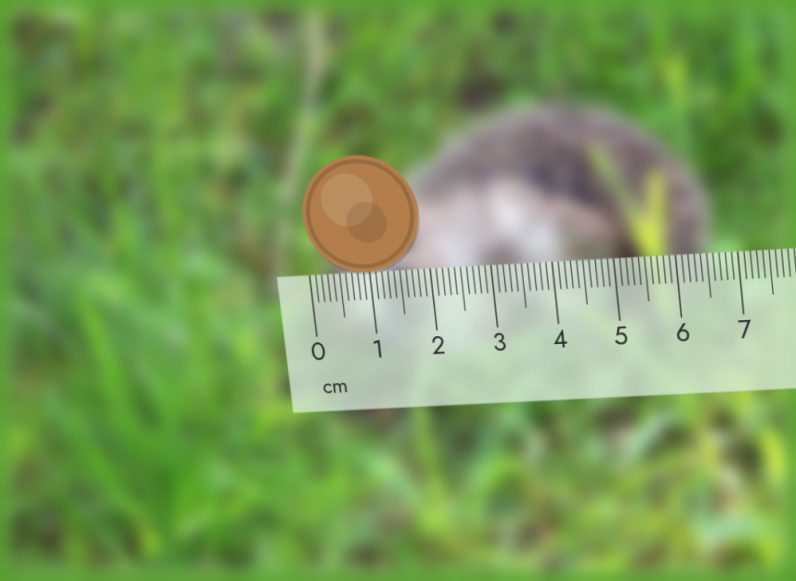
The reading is cm 1.9
